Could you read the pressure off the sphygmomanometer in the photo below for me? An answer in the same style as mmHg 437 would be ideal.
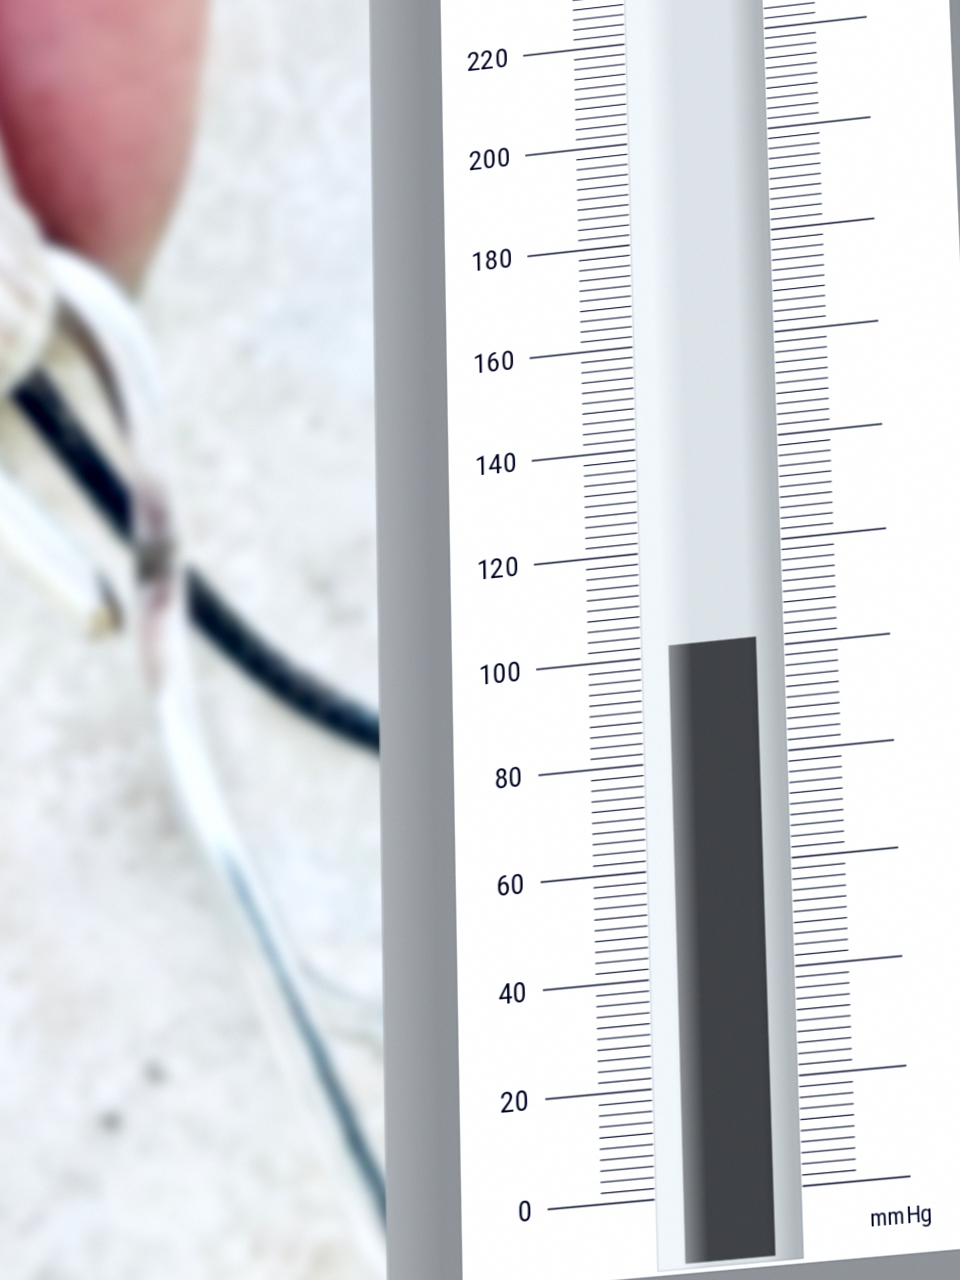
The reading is mmHg 102
